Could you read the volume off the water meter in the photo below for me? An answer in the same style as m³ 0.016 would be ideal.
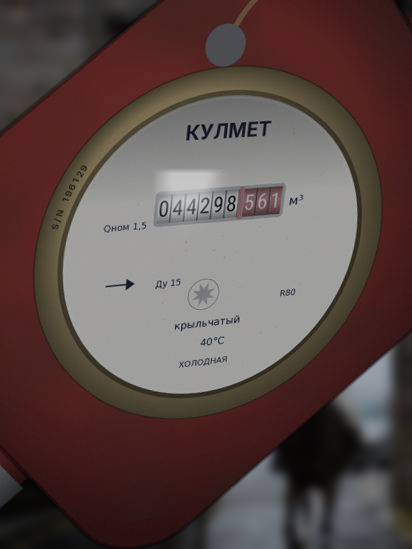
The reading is m³ 44298.561
